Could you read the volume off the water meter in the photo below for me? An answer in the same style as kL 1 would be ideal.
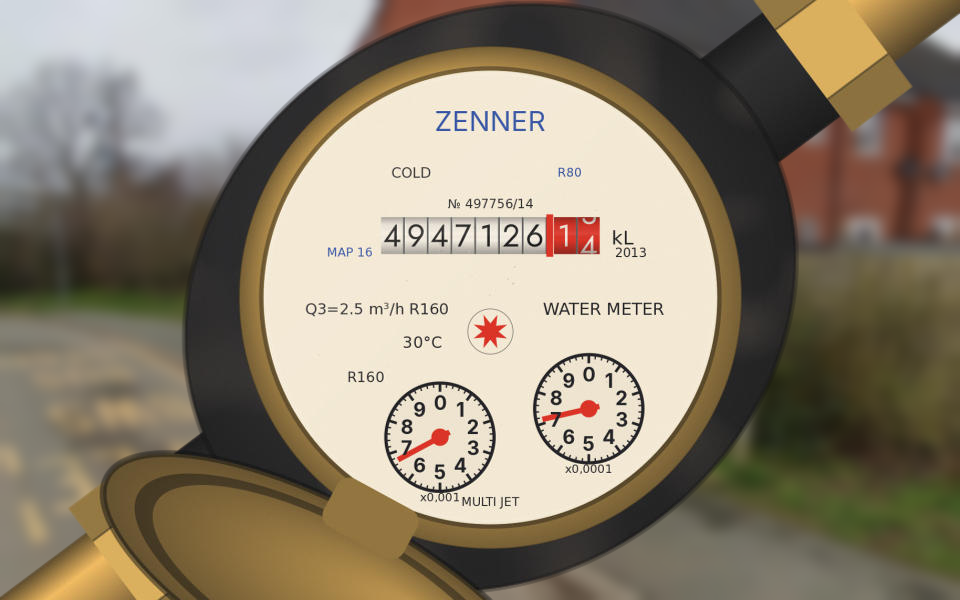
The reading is kL 4947126.1367
